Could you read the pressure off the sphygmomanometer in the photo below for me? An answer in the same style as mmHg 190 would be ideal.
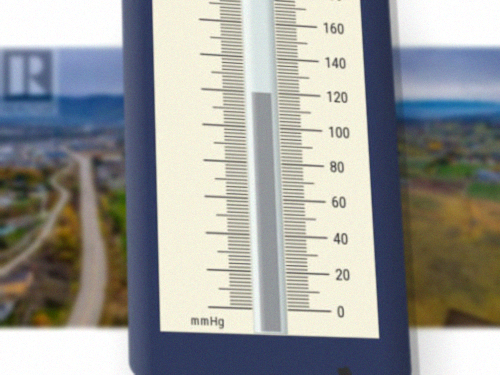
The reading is mmHg 120
